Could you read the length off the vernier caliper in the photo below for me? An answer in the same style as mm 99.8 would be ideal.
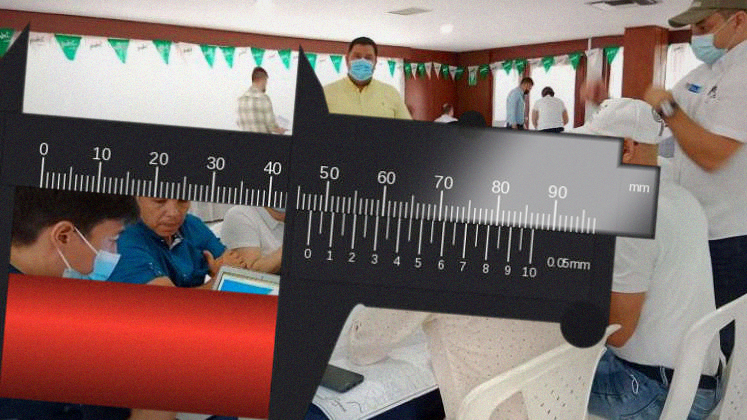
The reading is mm 47.4
